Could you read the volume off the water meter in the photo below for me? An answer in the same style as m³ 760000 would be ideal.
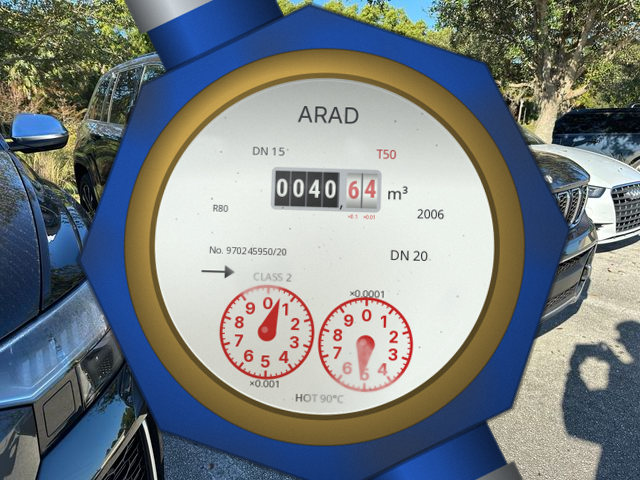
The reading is m³ 40.6405
